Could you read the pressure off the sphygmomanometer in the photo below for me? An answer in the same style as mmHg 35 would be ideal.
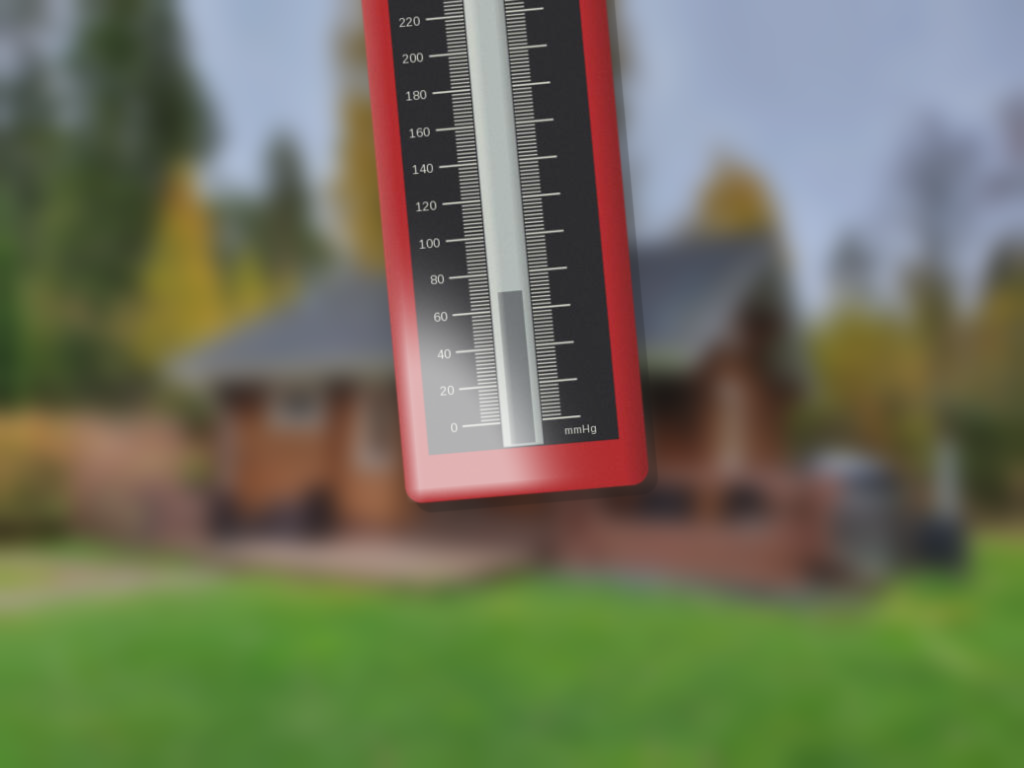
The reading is mmHg 70
